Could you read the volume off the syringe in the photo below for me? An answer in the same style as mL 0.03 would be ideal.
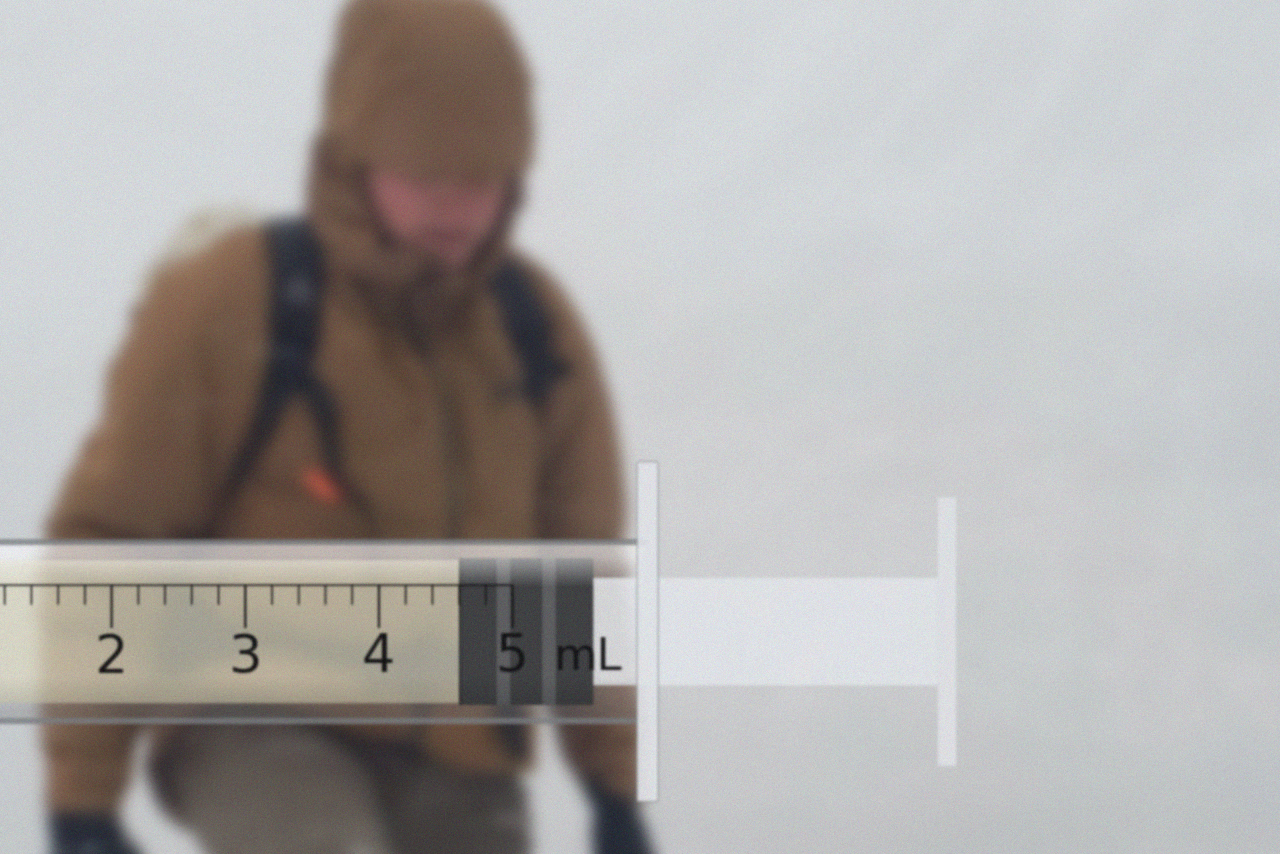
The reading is mL 4.6
